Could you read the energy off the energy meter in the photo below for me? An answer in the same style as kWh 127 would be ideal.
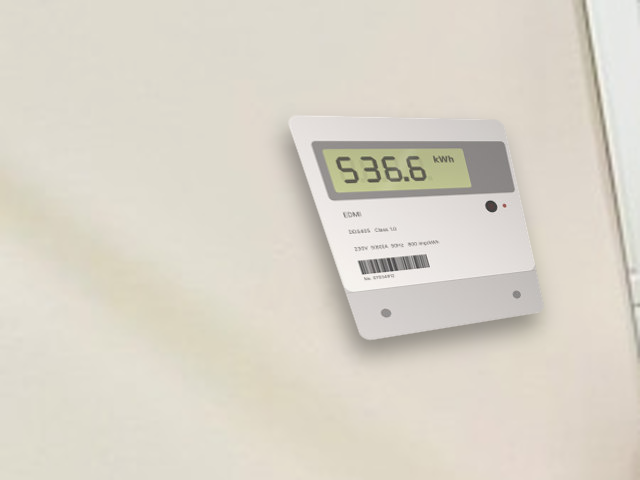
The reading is kWh 536.6
